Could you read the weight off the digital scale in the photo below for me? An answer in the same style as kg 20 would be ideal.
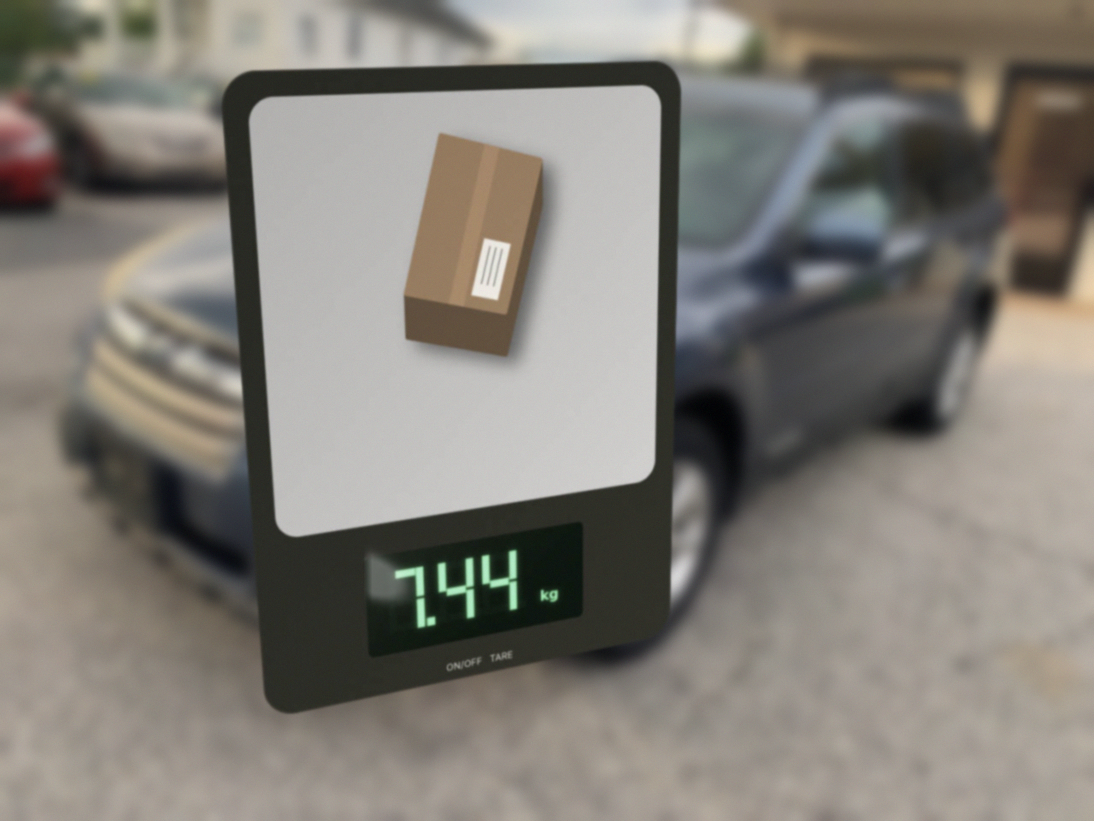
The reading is kg 7.44
